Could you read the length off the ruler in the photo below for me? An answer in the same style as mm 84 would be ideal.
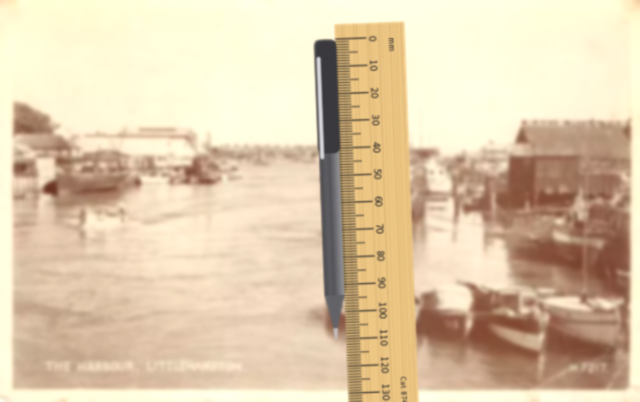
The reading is mm 110
